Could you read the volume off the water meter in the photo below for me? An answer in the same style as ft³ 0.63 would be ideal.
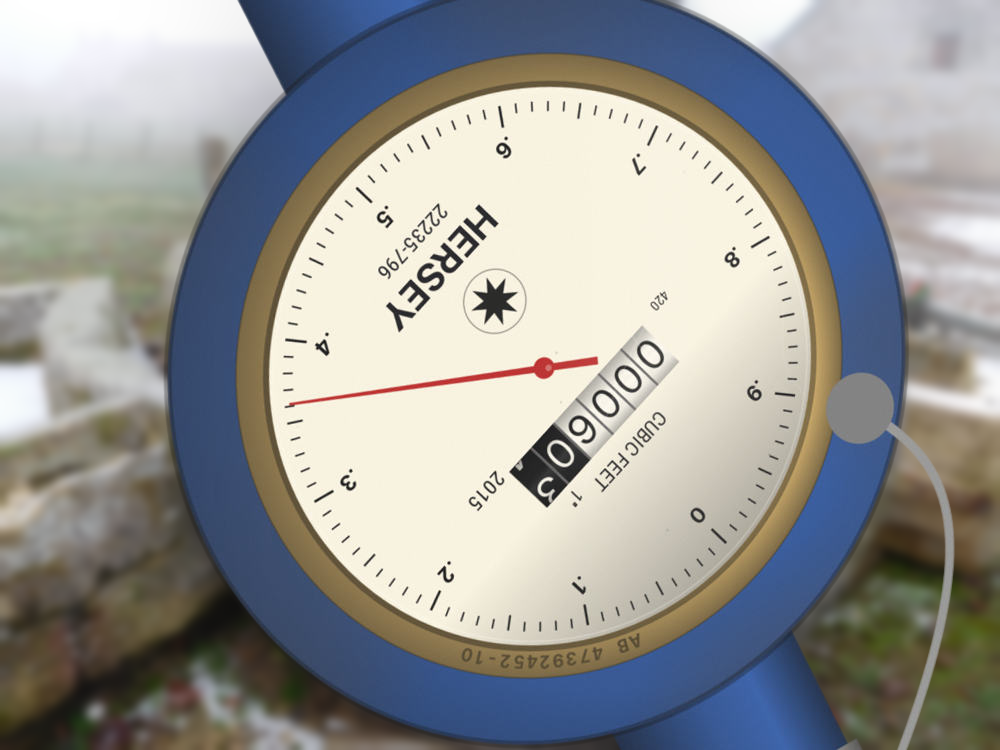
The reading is ft³ 603.36
